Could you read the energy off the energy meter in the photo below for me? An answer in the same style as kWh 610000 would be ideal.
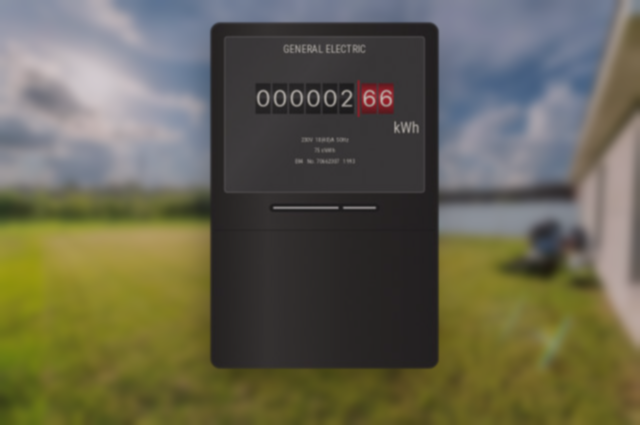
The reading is kWh 2.66
